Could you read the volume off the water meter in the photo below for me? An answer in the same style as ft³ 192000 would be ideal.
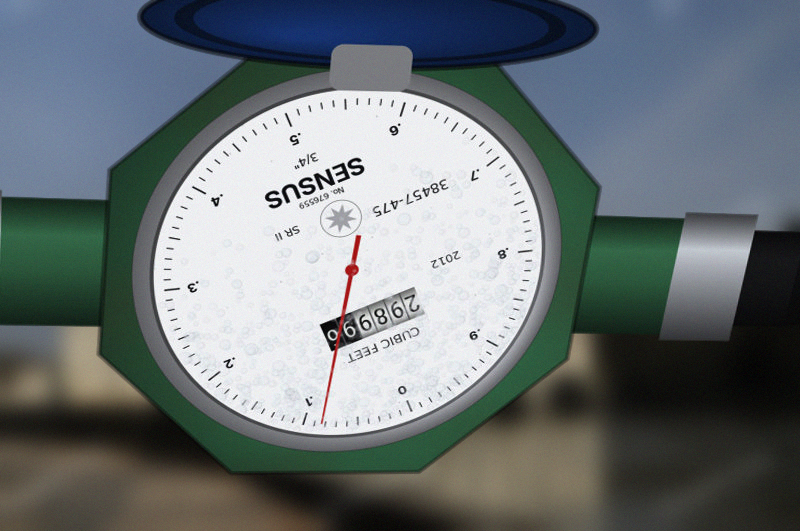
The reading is ft³ 298996.08
